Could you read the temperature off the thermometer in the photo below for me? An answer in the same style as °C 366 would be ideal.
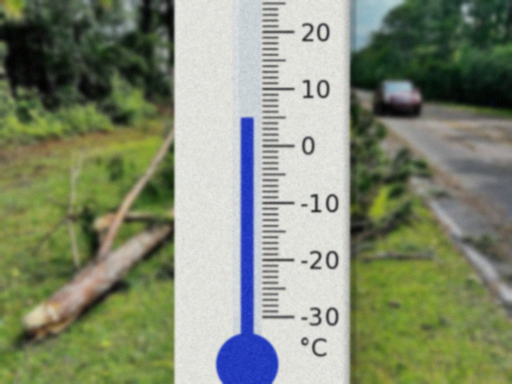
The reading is °C 5
